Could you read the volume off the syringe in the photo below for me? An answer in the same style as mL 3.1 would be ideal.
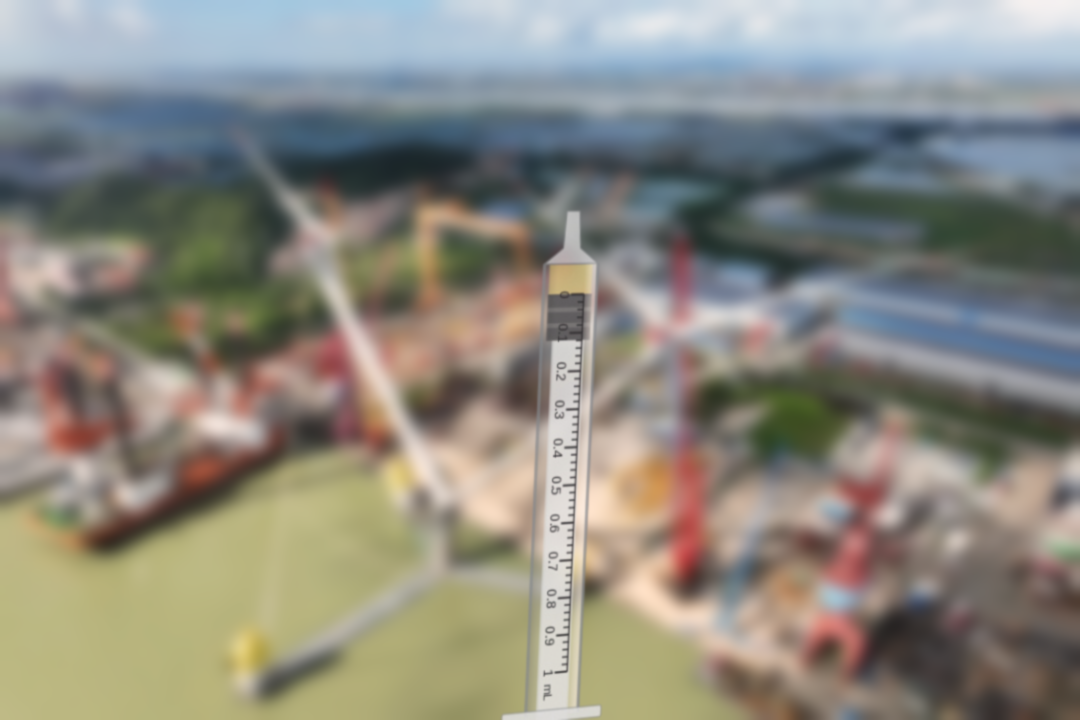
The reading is mL 0
